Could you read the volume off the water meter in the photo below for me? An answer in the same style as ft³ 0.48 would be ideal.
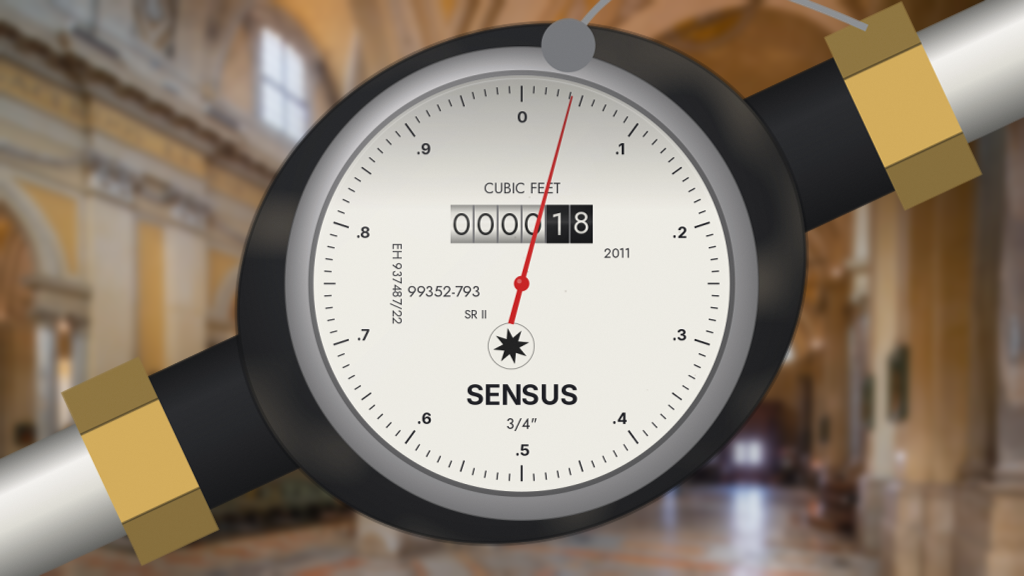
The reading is ft³ 18.04
